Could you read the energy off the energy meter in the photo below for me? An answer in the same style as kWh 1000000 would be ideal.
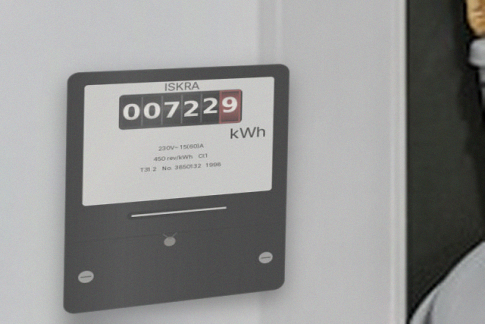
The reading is kWh 722.9
